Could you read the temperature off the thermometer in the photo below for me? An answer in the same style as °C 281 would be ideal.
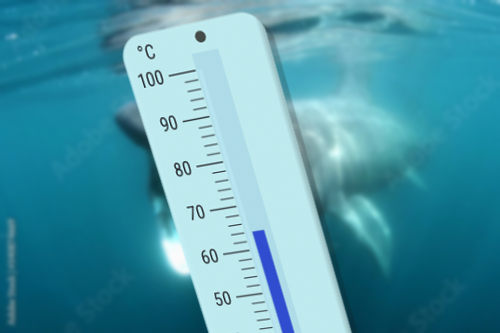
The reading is °C 64
